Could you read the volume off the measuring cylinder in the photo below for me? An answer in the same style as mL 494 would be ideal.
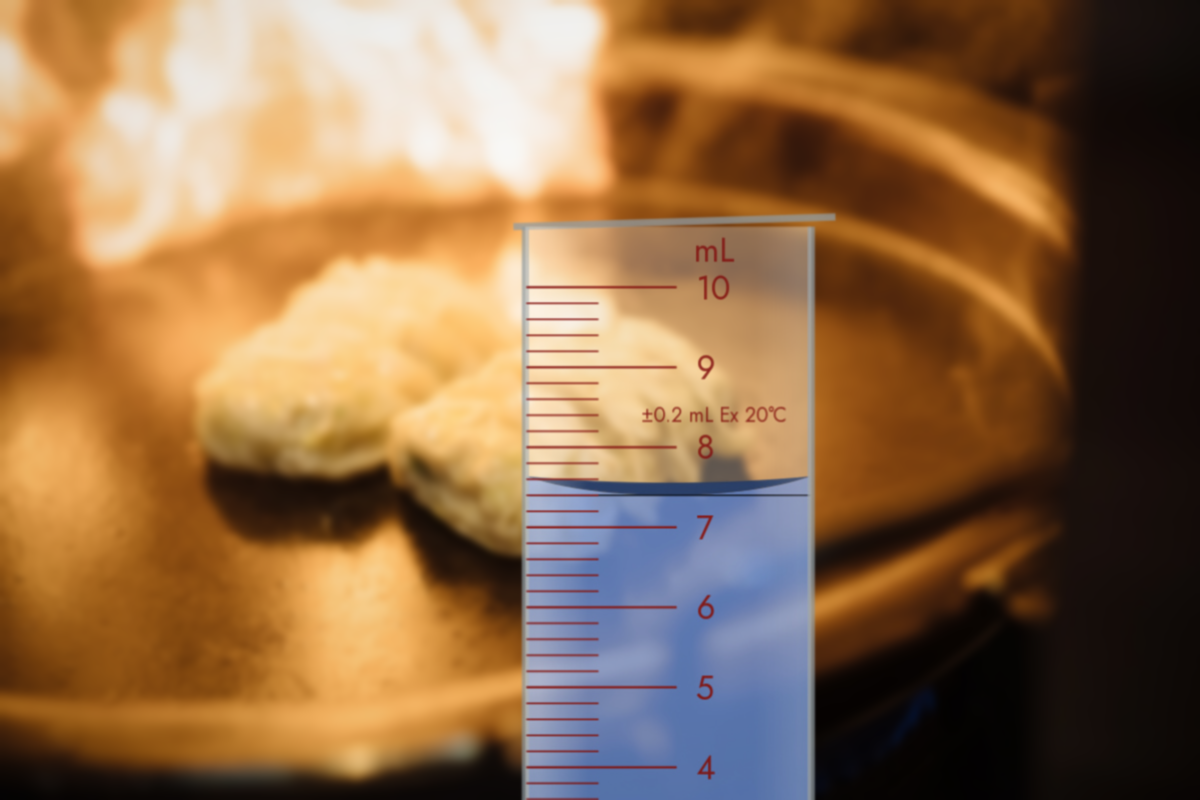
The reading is mL 7.4
